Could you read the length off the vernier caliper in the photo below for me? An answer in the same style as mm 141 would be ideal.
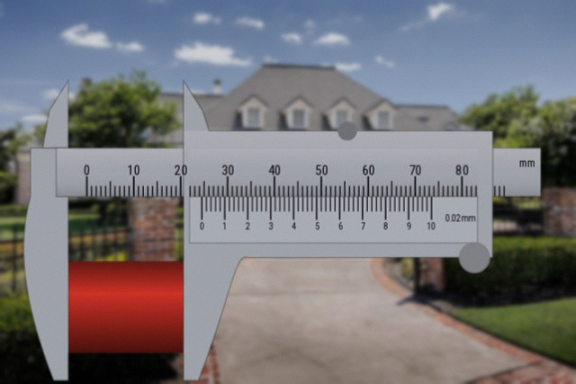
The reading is mm 24.5
